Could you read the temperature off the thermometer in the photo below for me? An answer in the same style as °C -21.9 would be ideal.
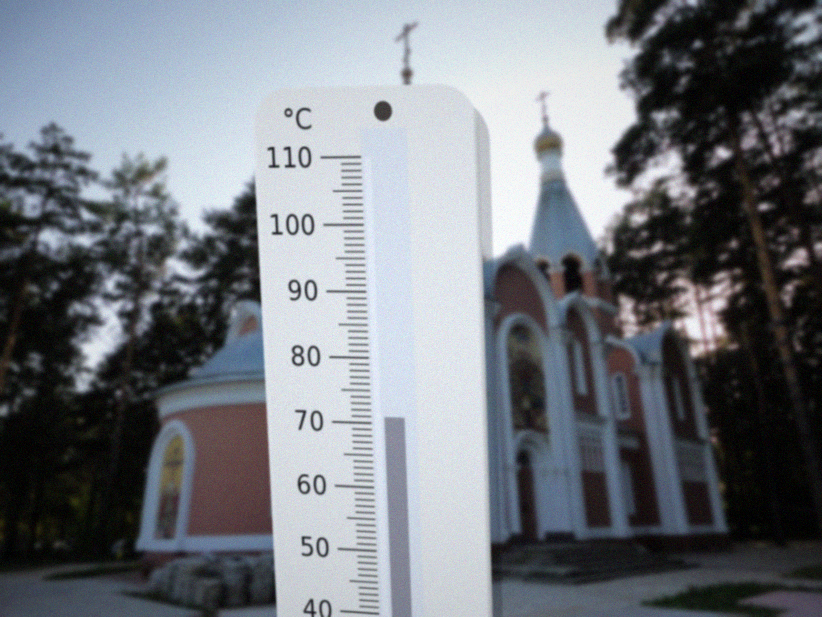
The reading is °C 71
